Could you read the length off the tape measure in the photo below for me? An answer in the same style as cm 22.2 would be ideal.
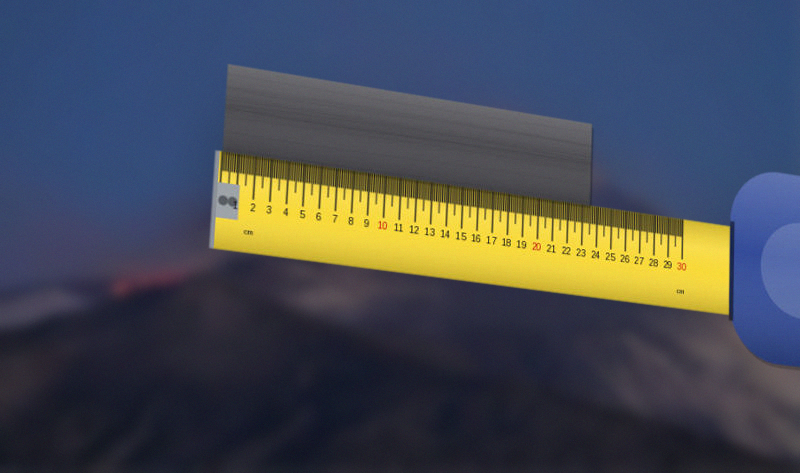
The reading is cm 23.5
